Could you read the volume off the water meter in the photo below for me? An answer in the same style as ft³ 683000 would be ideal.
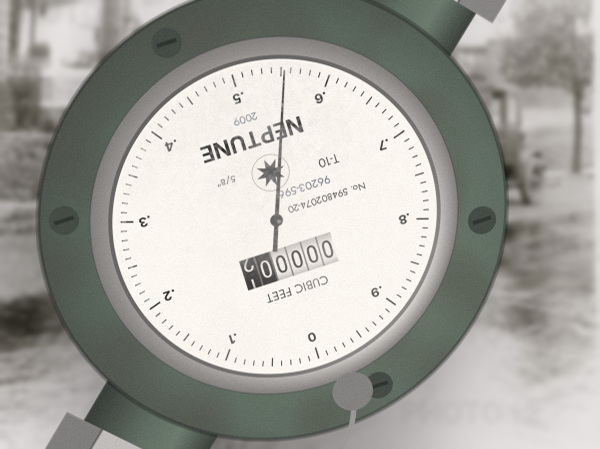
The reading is ft³ 1.55
